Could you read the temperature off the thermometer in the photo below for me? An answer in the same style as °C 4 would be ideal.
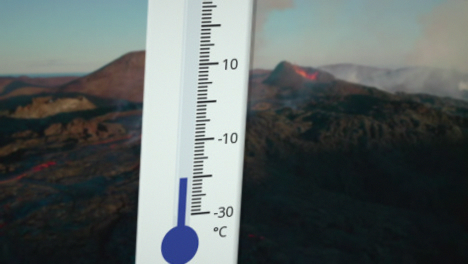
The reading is °C -20
